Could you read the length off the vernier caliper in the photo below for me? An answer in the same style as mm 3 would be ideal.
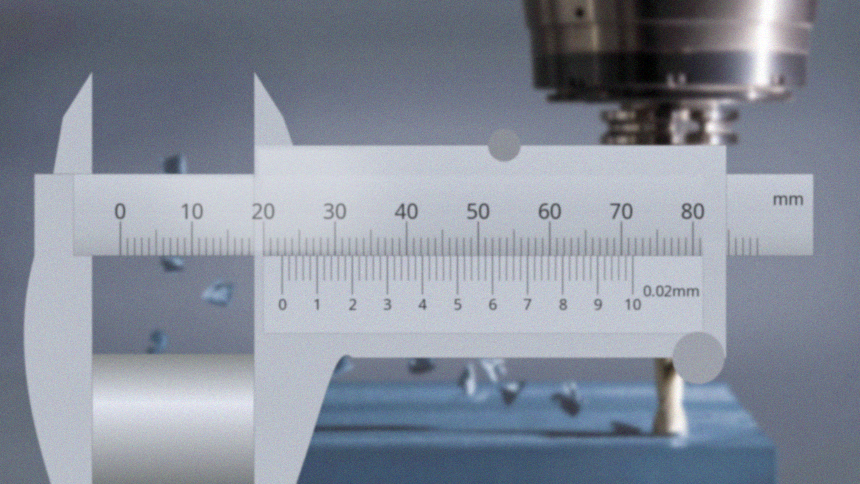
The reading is mm 22.6
